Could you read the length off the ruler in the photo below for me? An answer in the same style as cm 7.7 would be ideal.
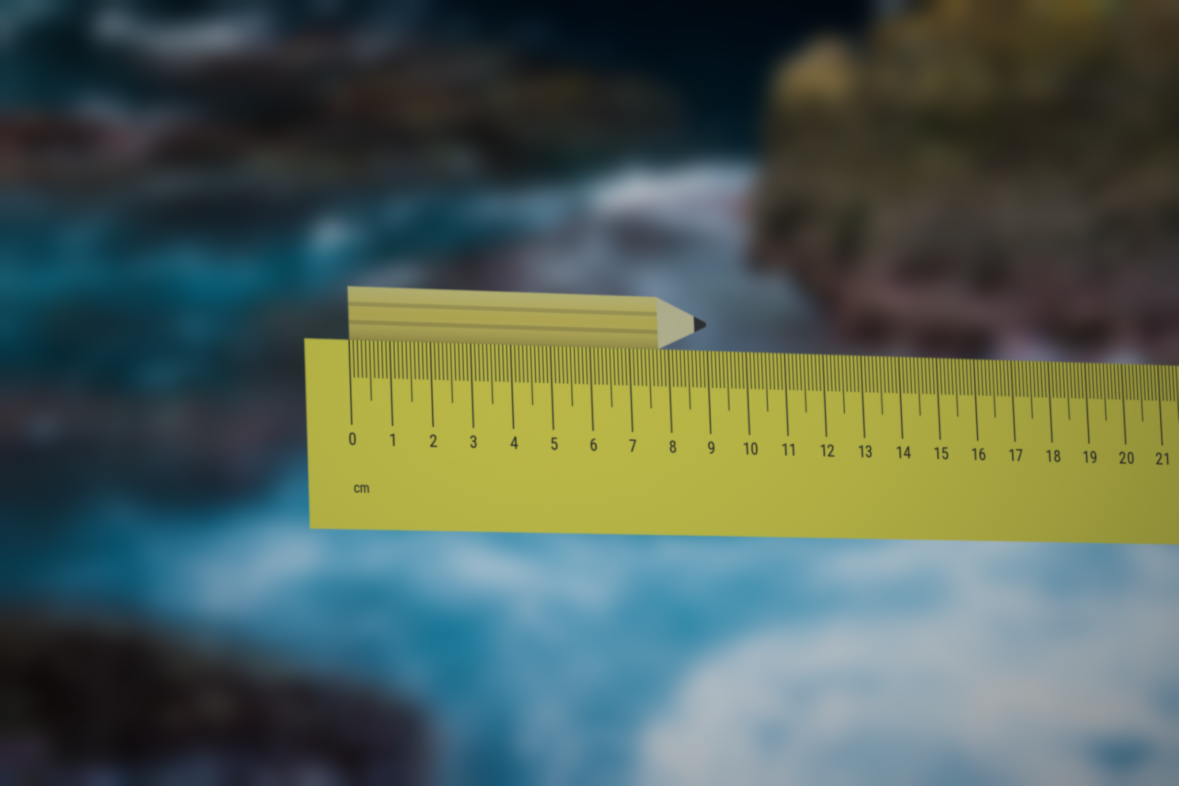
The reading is cm 9
